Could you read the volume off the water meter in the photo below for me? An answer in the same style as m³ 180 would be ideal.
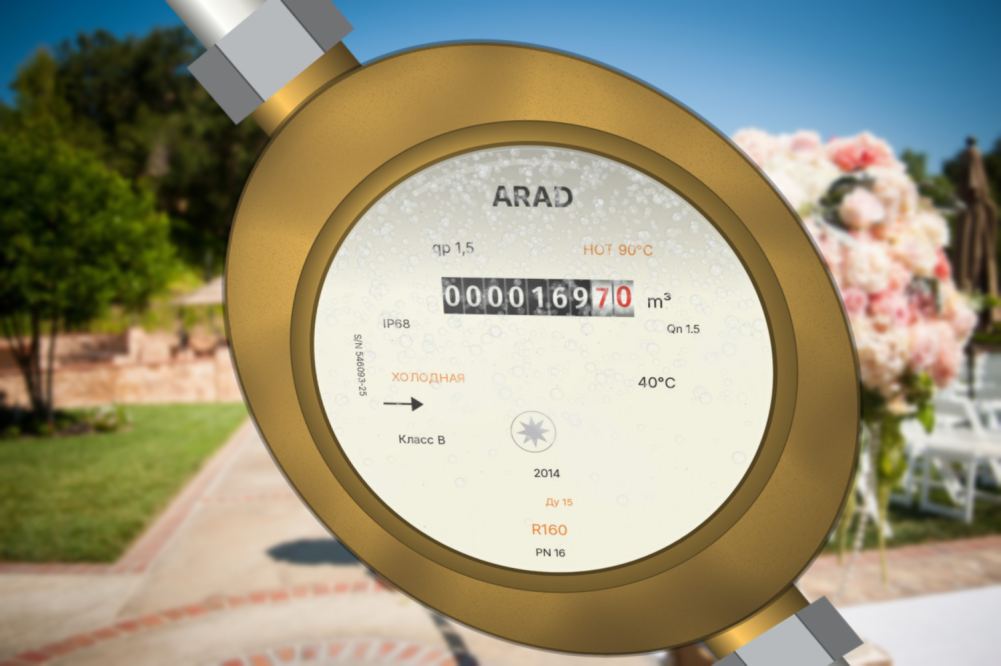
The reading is m³ 169.70
